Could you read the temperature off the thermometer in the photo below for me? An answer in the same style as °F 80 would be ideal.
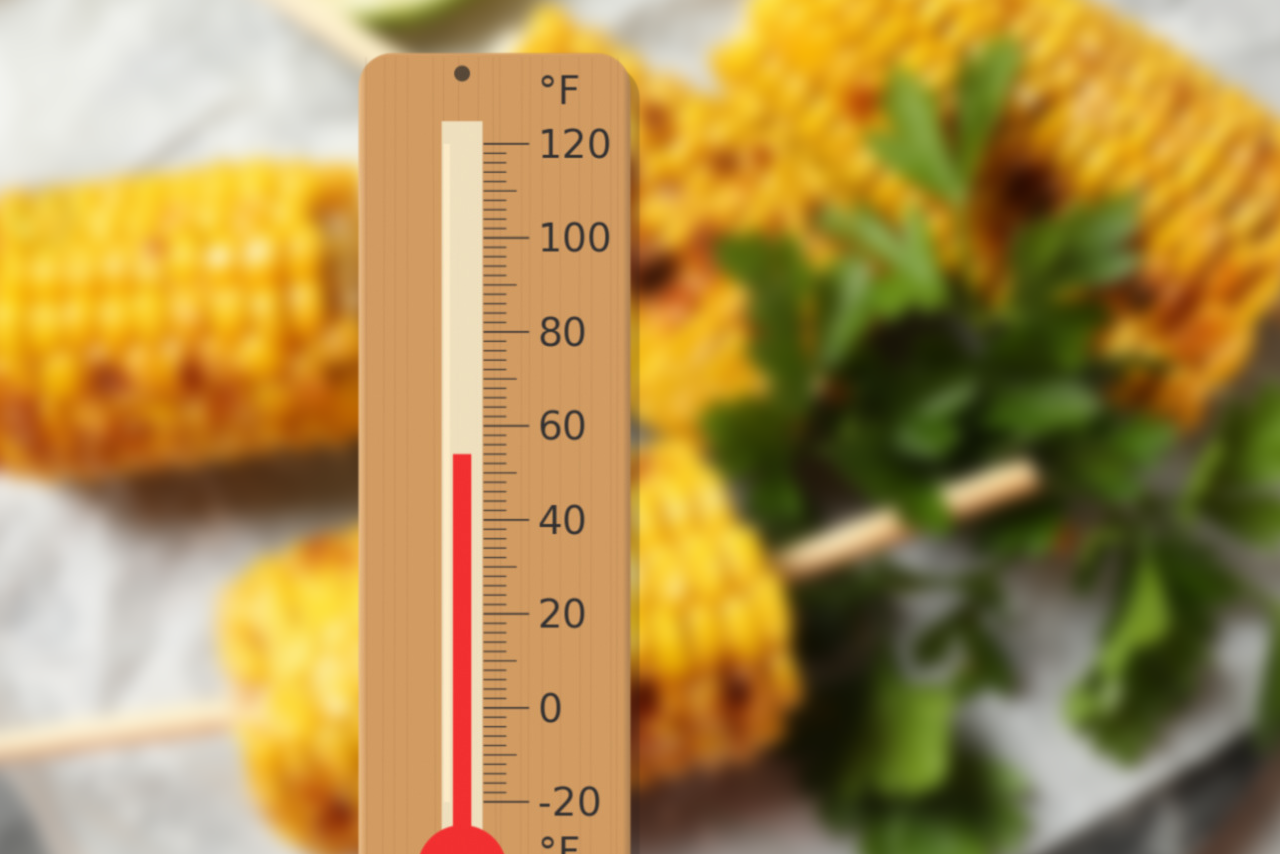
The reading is °F 54
